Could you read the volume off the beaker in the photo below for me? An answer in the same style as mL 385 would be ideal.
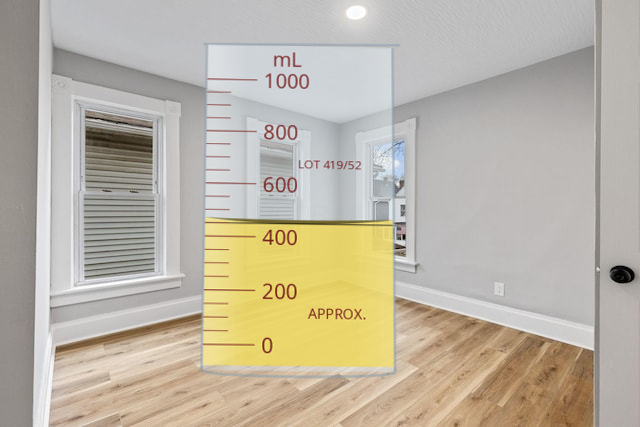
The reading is mL 450
